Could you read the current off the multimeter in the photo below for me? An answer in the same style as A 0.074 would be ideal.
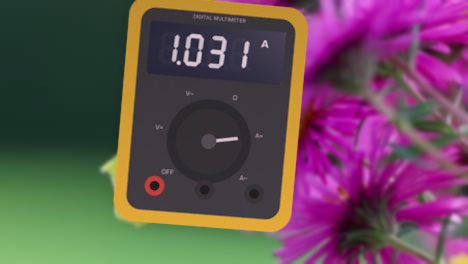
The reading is A 1.031
